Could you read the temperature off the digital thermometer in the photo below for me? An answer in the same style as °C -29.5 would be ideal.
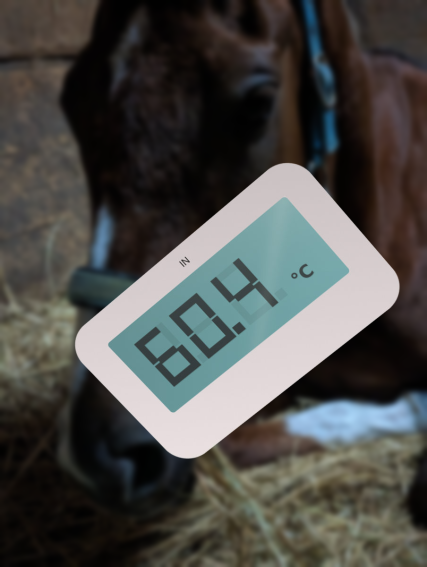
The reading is °C 60.4
